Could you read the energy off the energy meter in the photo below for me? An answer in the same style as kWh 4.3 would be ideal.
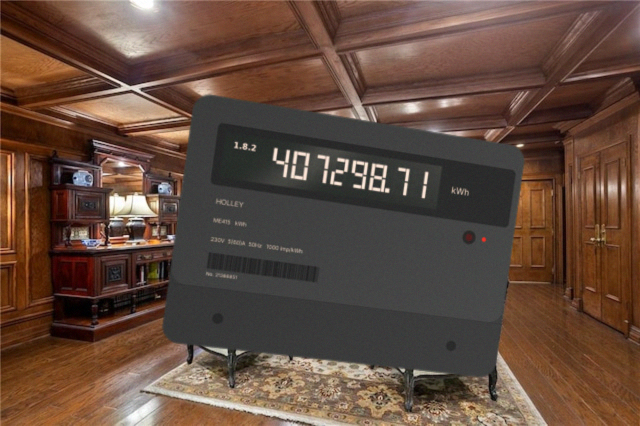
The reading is kWh 407298.71
